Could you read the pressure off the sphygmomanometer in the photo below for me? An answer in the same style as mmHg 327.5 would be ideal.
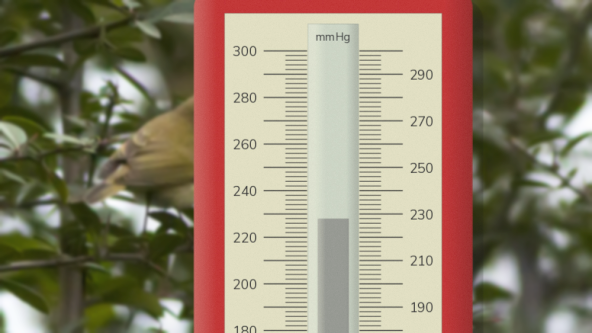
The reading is mmHg 228
